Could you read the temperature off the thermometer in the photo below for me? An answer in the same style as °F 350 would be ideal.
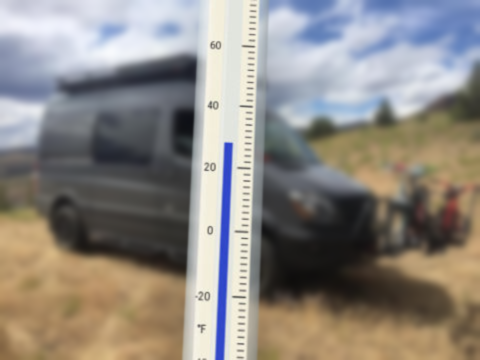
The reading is °F 28
